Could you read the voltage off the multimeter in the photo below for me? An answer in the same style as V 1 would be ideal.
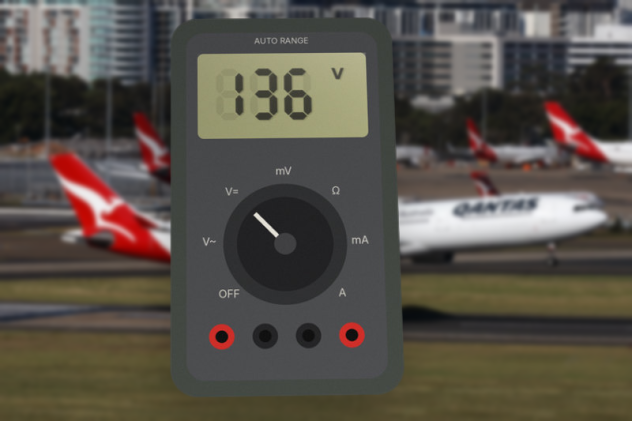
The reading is V 136
